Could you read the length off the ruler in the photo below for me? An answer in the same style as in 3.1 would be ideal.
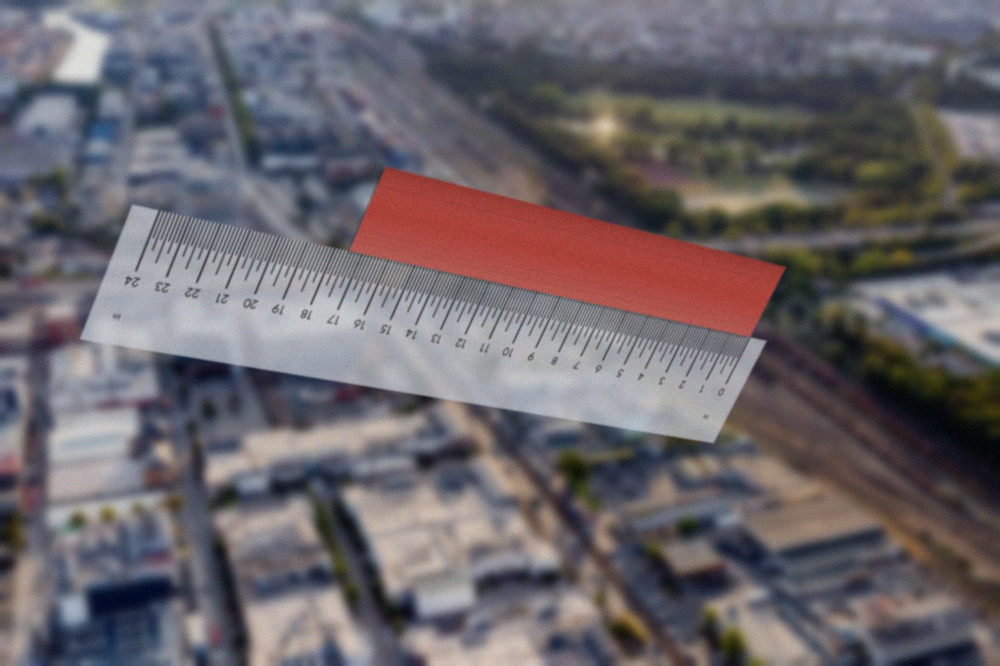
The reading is in 17.5
